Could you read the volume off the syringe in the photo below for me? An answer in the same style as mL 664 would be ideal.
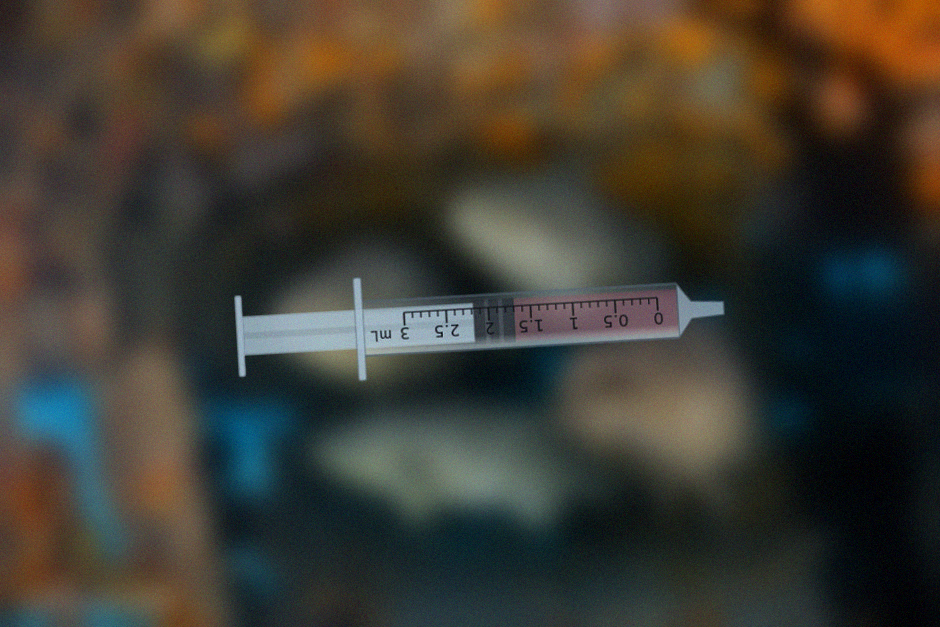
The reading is mL 1.7
